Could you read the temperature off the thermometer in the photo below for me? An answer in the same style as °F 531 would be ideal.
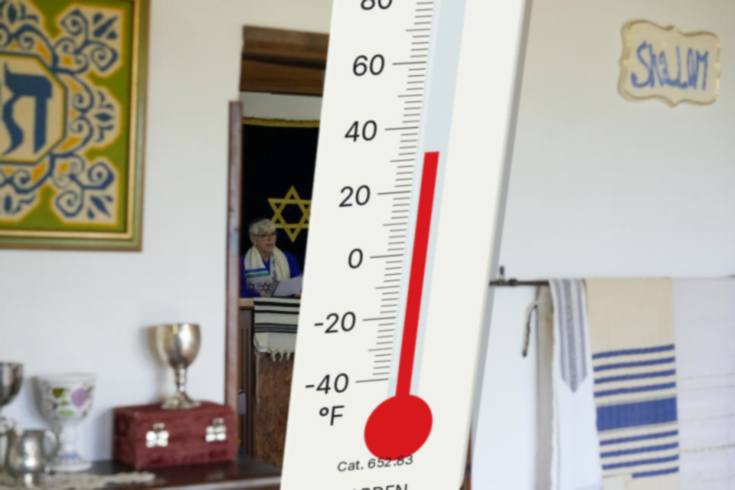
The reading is °F 32
